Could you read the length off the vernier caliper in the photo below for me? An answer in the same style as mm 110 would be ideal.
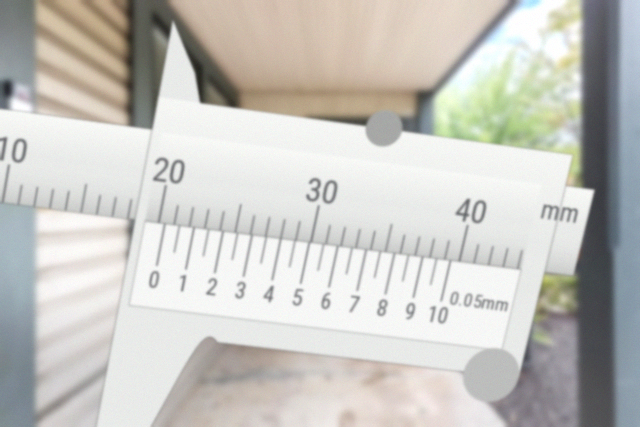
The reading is mm 20.4
